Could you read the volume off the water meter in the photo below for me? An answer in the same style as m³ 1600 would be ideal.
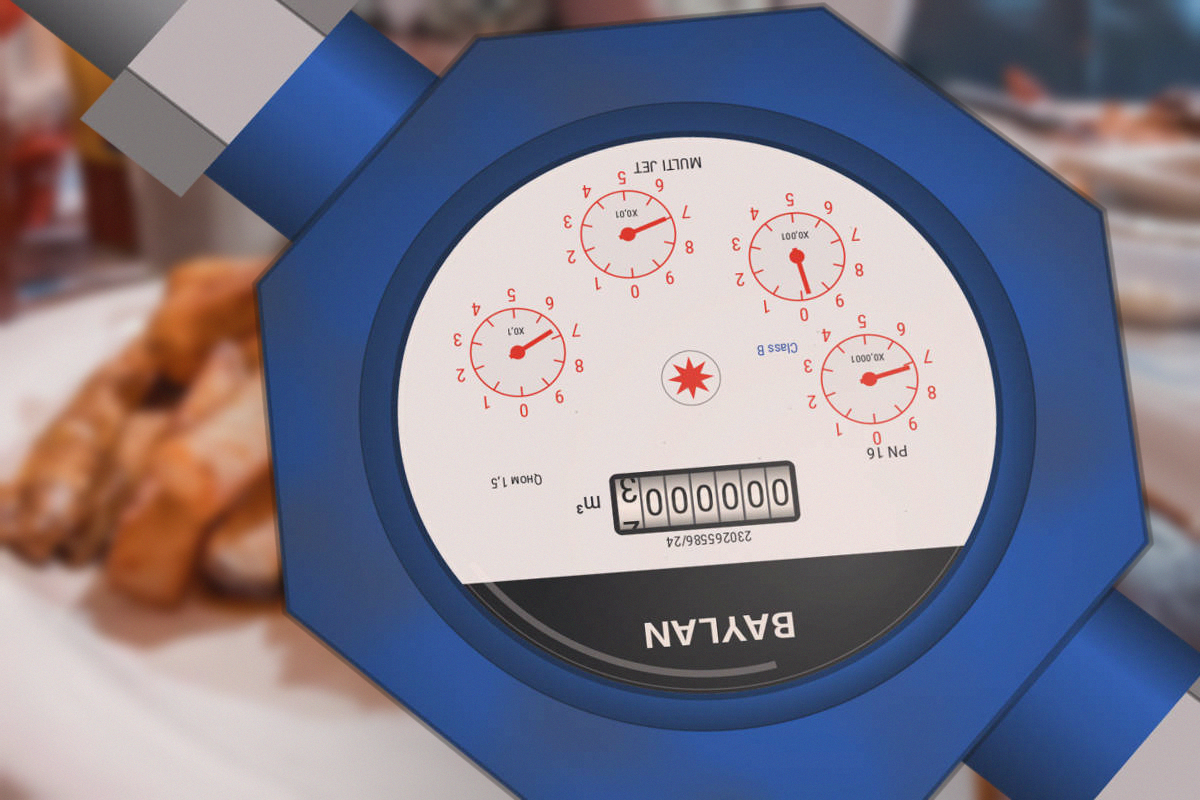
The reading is m³ 2.6697
